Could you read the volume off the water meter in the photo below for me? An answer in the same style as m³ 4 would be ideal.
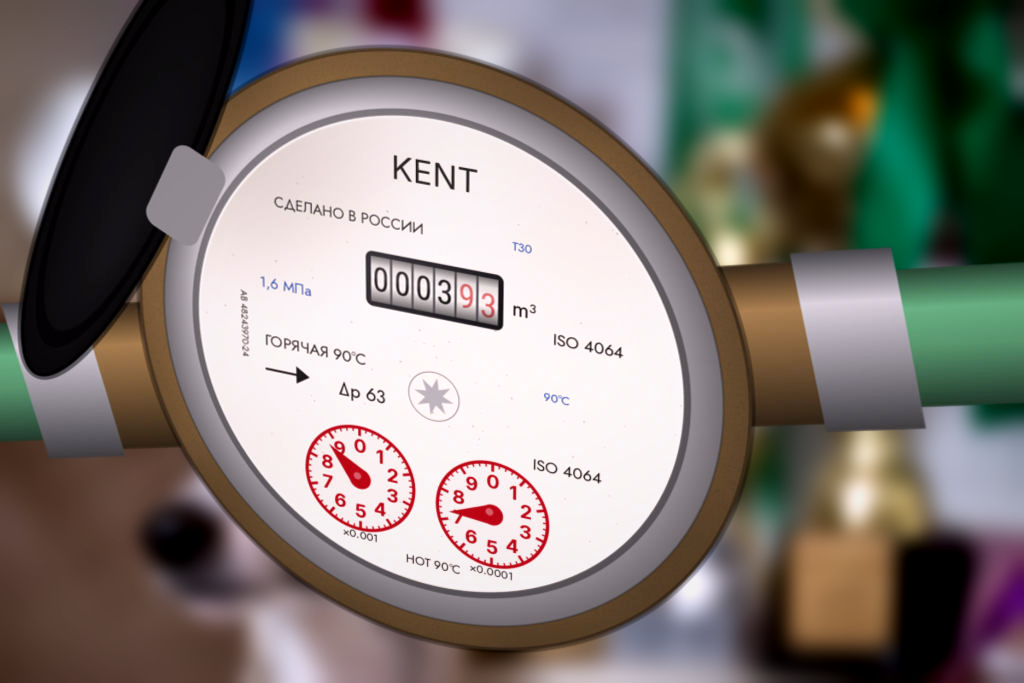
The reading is m³ 3.9287
